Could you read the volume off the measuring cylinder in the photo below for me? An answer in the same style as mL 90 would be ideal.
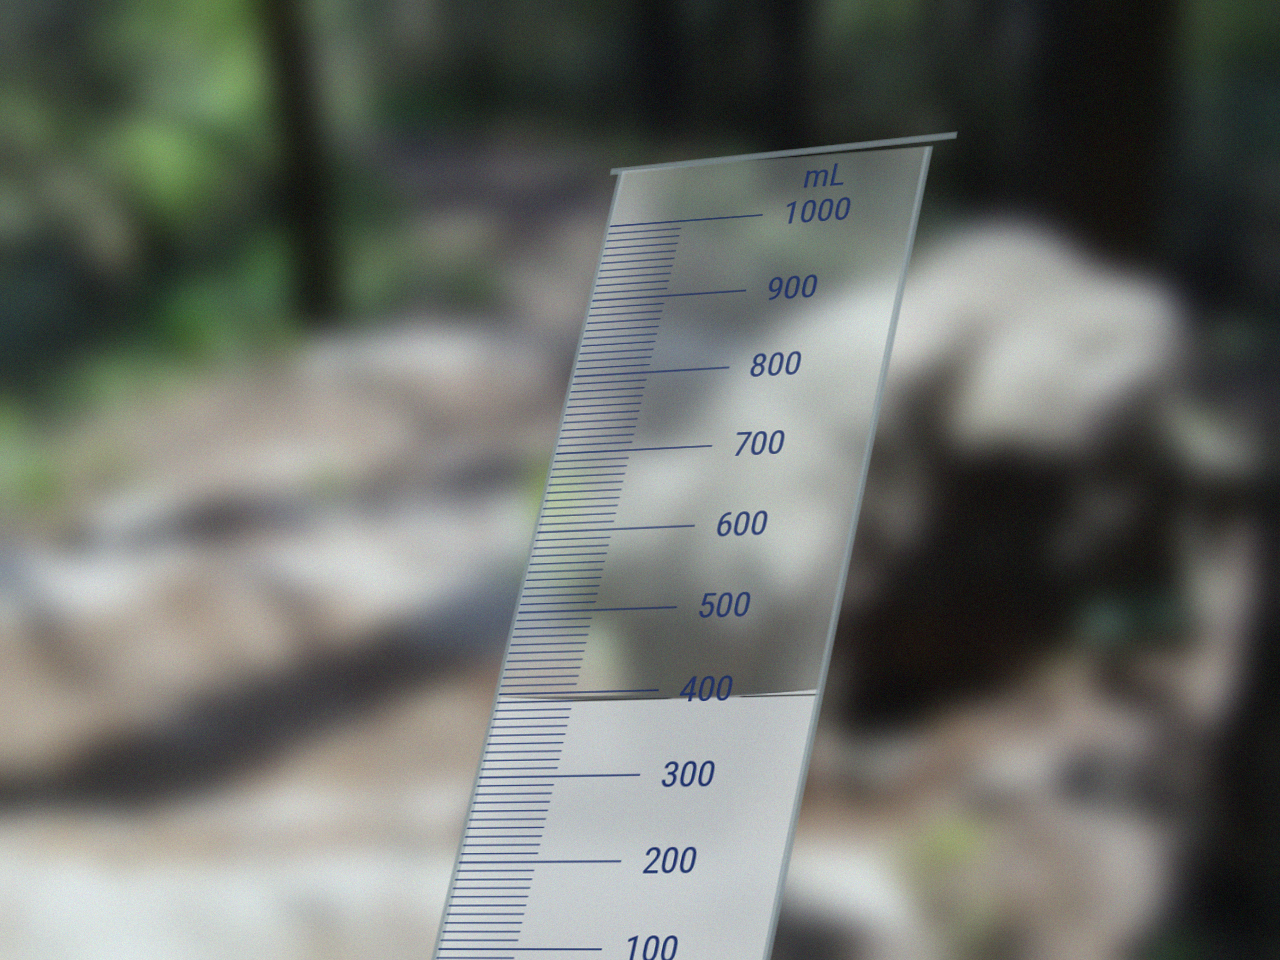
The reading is mL 390
